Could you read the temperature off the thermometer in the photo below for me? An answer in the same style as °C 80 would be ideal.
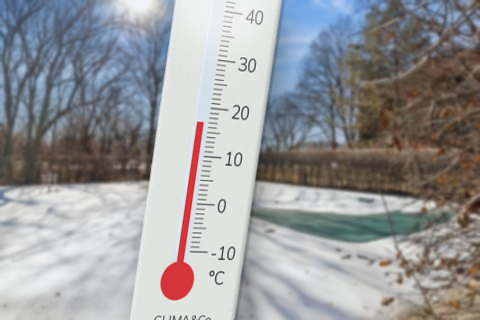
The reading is °C 17
